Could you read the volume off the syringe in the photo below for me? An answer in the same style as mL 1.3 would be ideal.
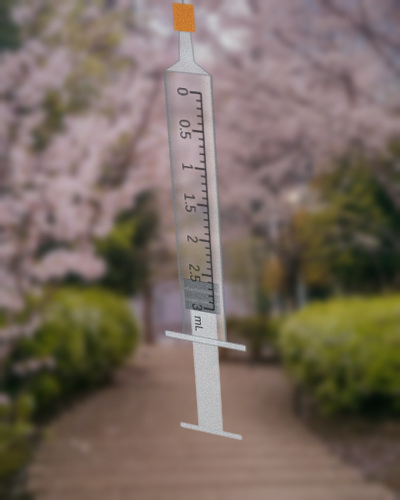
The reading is mL 2.6
